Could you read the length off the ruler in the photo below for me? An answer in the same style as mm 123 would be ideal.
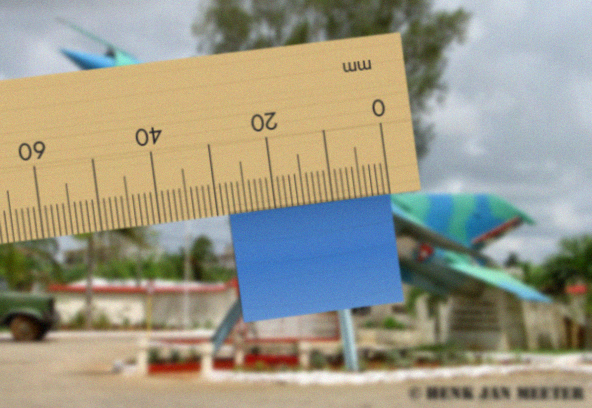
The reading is mm 28
